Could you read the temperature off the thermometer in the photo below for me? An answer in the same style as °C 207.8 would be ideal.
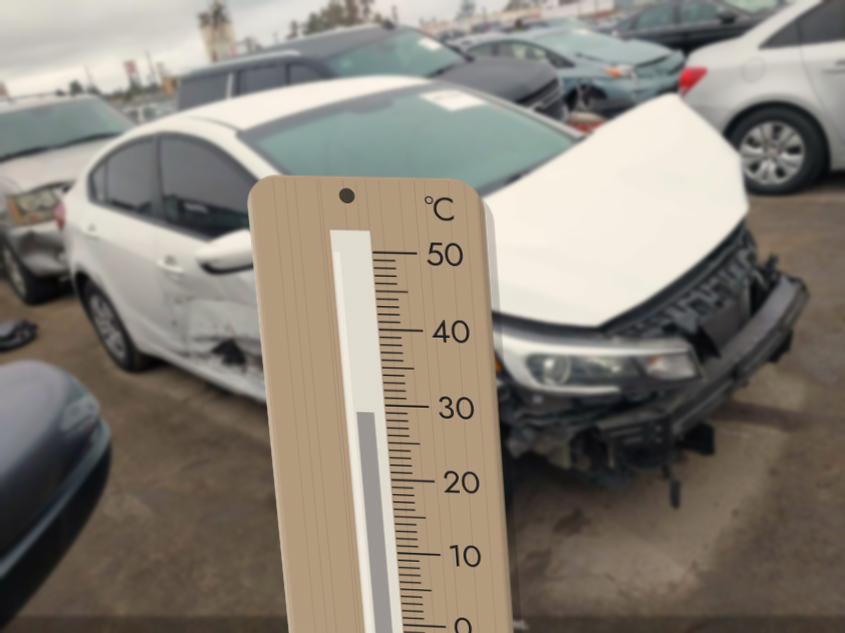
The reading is °C 29
